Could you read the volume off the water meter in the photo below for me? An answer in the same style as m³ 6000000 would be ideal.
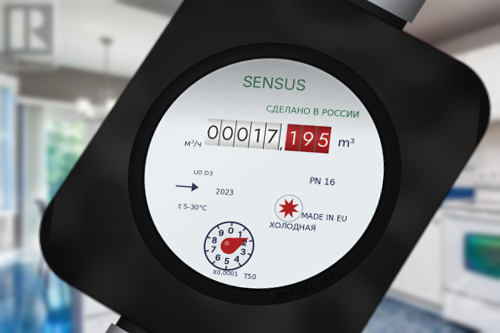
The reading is m³ 17.1951
